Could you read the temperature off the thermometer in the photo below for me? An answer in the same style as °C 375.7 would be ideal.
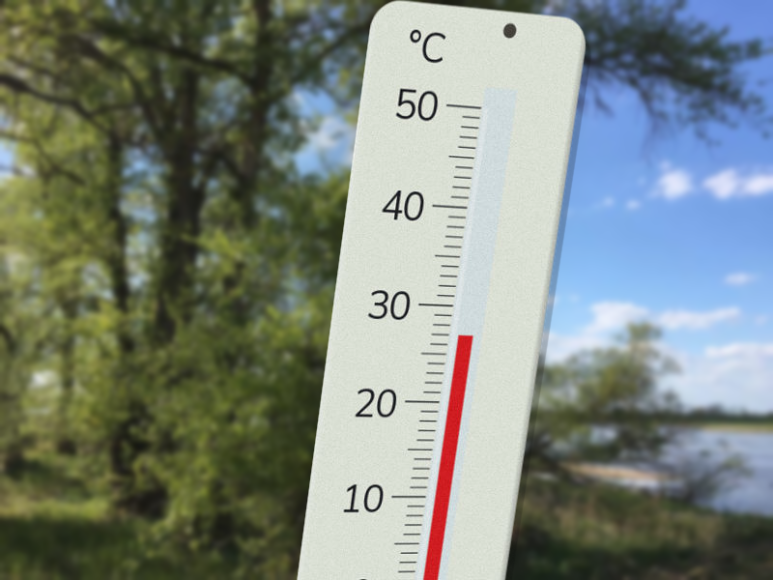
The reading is °C 27
